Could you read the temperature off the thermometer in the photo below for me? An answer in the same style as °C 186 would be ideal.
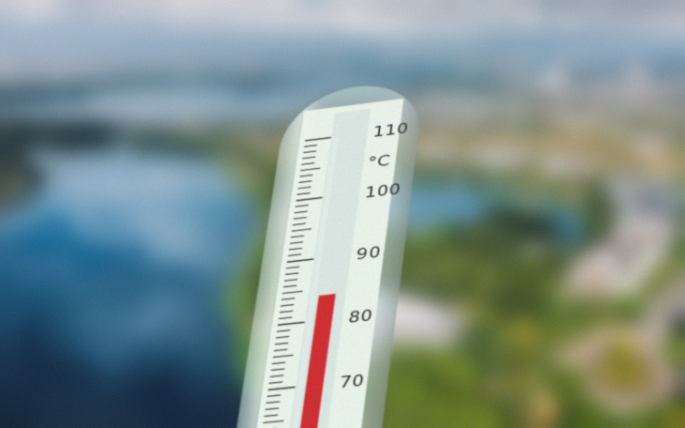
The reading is °C 84
